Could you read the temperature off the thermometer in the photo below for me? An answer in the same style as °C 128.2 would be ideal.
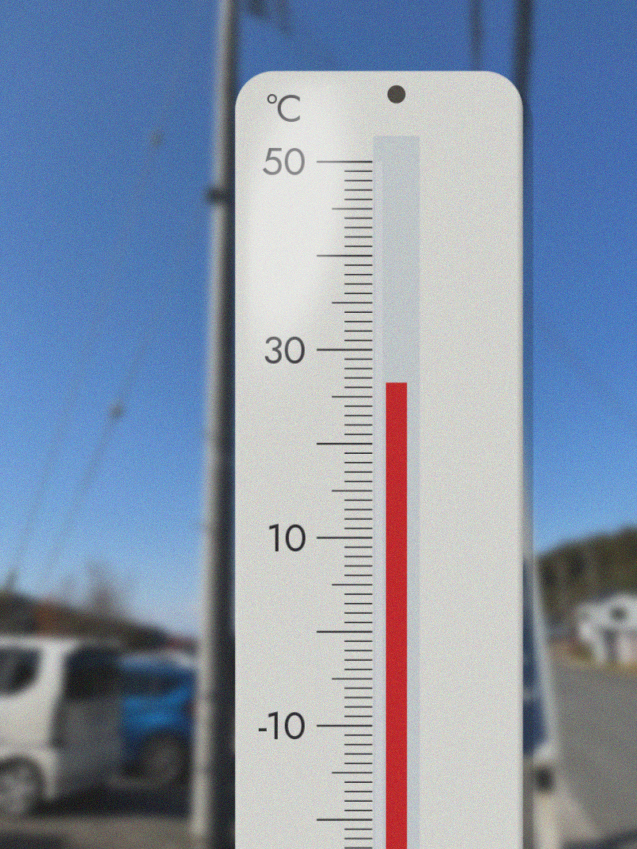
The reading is °C 26.5
